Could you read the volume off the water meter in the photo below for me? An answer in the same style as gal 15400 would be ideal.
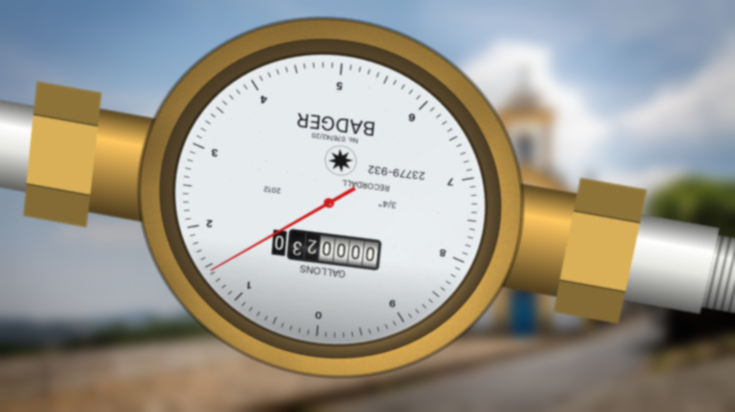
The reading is gal 231.4
